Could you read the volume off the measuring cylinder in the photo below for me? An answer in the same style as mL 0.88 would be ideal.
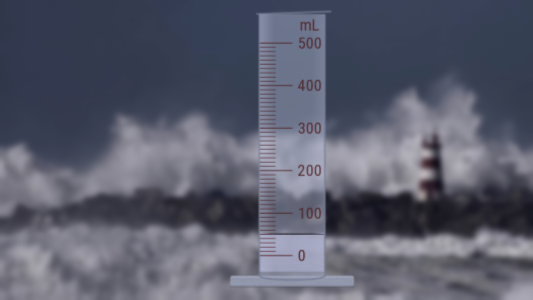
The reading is mL 50
